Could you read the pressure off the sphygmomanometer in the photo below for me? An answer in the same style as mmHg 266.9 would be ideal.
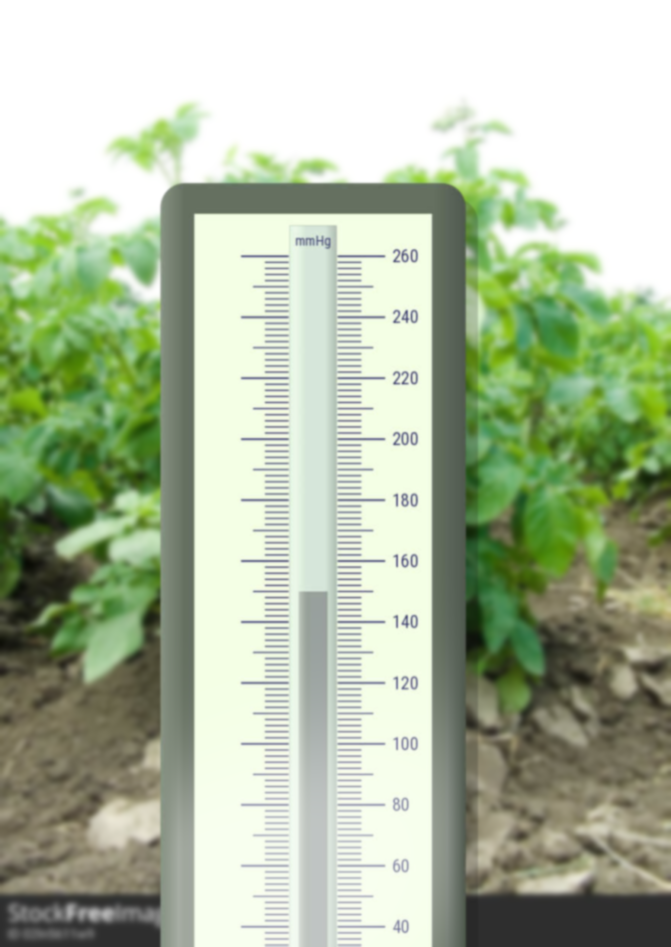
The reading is mmHg 150
